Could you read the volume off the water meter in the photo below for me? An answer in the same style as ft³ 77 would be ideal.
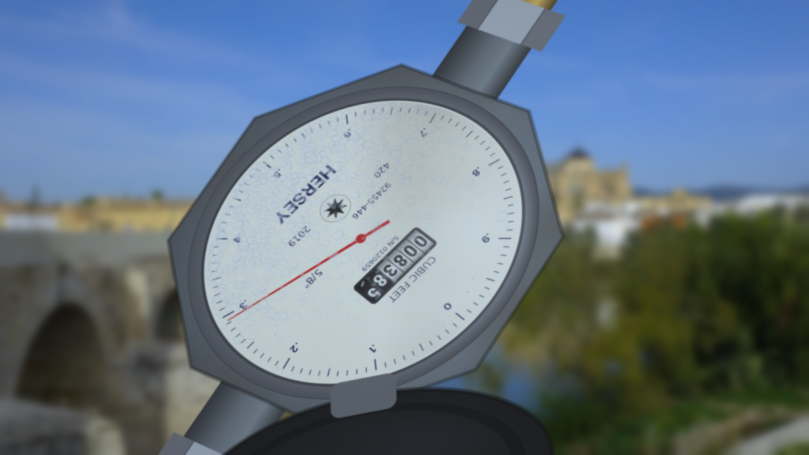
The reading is ft³ 8385.29
